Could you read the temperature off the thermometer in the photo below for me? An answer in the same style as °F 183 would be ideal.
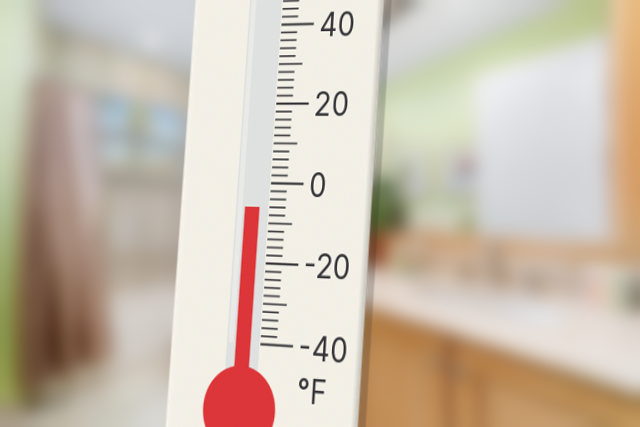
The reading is °F -6
